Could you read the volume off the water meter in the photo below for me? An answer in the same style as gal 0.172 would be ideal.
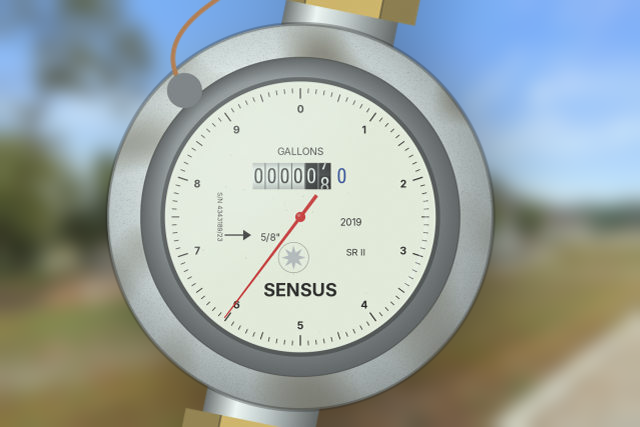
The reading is gal 76.0
